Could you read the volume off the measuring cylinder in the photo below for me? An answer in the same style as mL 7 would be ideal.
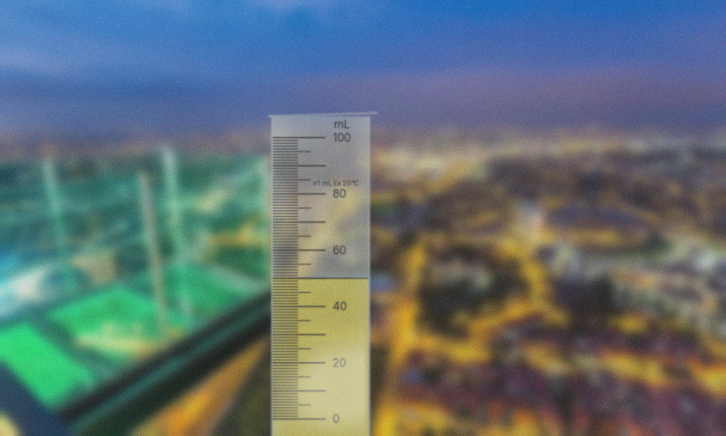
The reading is mL 50
